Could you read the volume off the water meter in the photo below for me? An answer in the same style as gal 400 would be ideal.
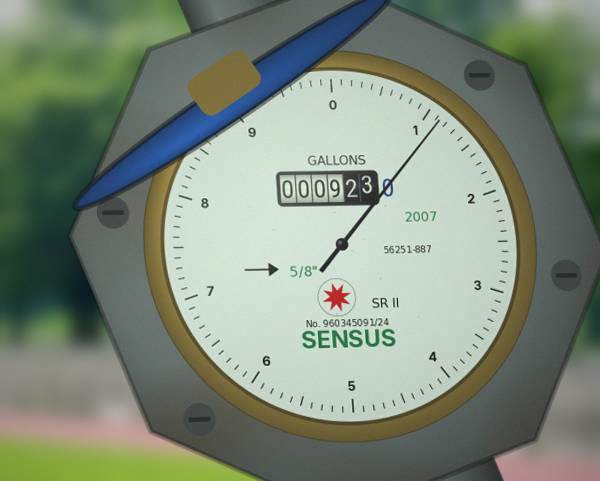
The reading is gal 9231.1
